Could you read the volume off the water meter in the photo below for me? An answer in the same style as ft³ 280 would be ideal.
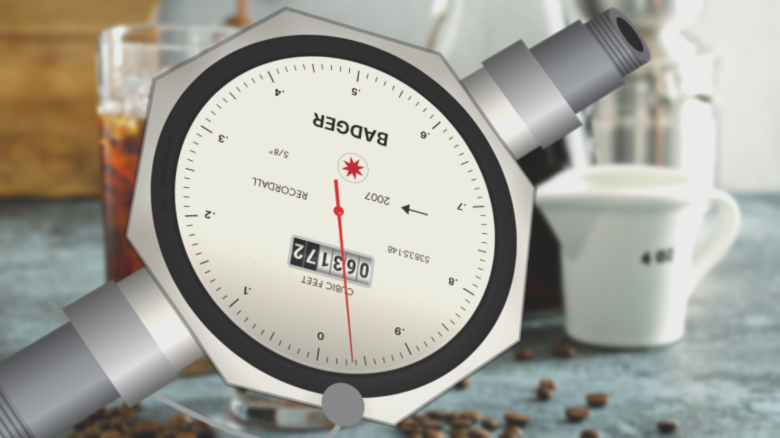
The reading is ft³ 63171.96
